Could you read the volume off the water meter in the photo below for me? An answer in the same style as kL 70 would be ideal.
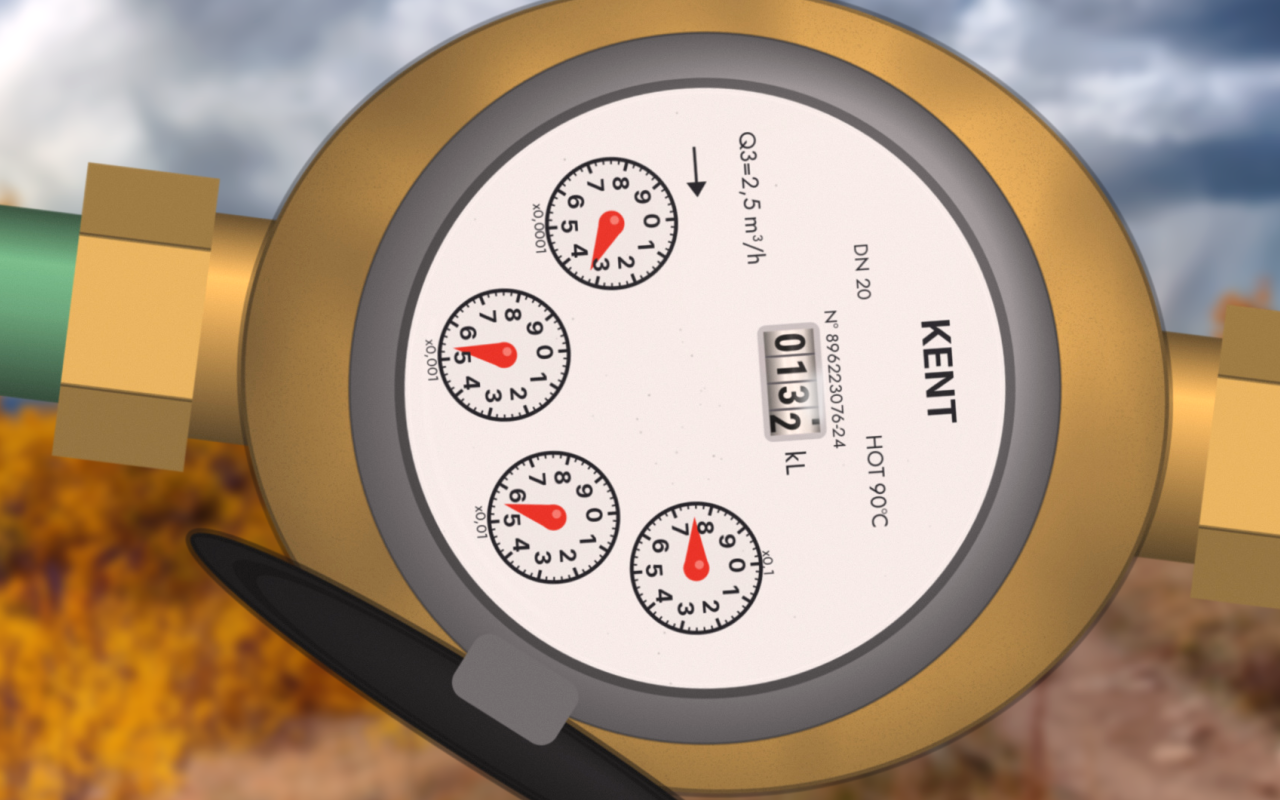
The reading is kL 131.7553
